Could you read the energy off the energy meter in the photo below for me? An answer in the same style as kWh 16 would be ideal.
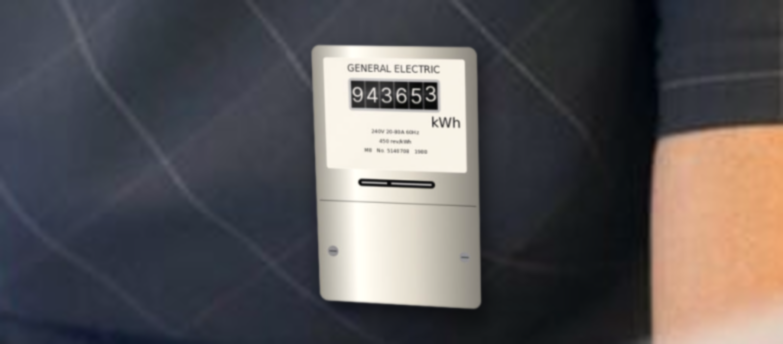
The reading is kWh 943653
